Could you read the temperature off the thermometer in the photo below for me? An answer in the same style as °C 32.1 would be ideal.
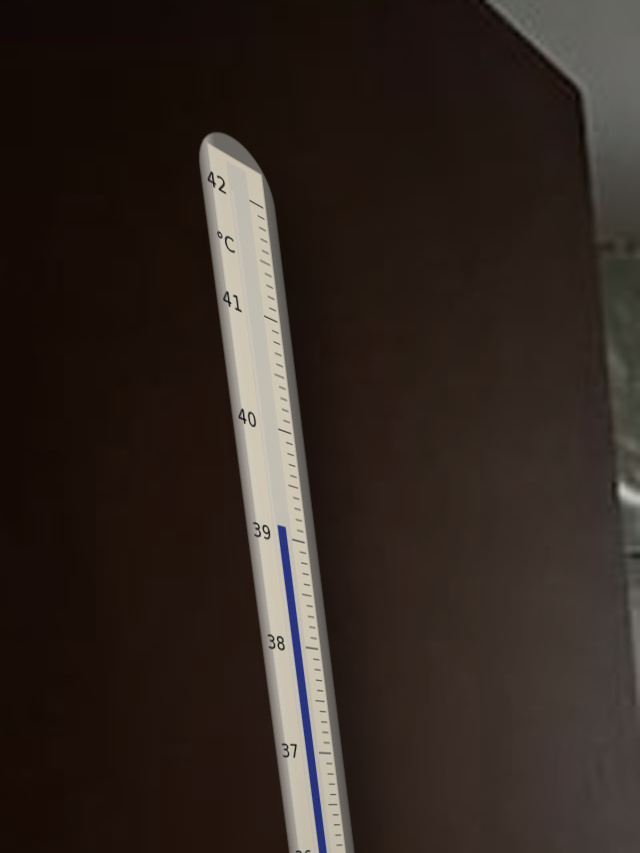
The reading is °C 39.1
